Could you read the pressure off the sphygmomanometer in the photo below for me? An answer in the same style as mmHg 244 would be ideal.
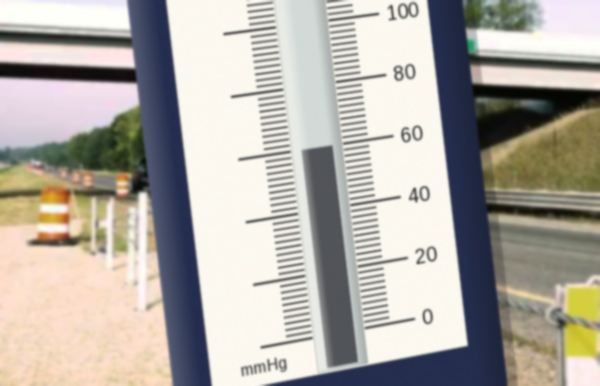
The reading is mmHg 60
